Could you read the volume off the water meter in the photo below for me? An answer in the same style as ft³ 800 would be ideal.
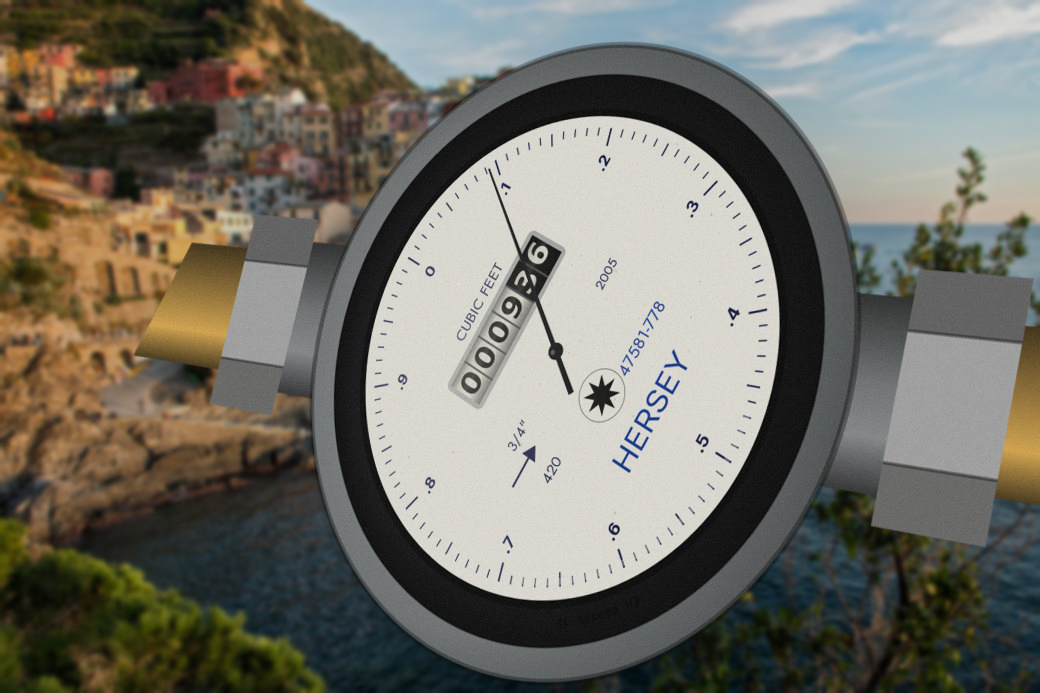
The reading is ft³ 936.09
